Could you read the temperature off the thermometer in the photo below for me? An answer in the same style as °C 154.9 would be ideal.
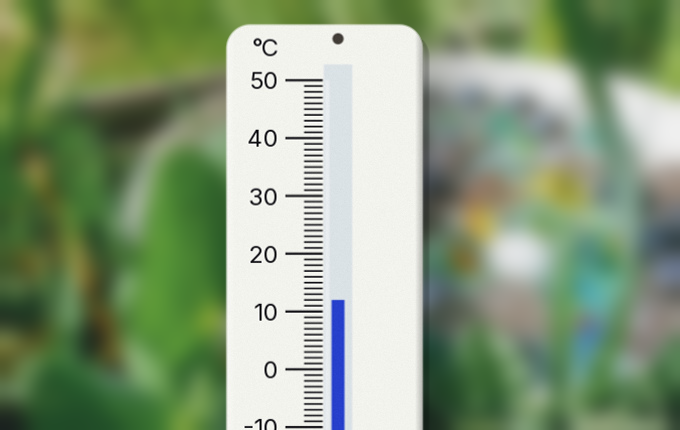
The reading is °C 12
